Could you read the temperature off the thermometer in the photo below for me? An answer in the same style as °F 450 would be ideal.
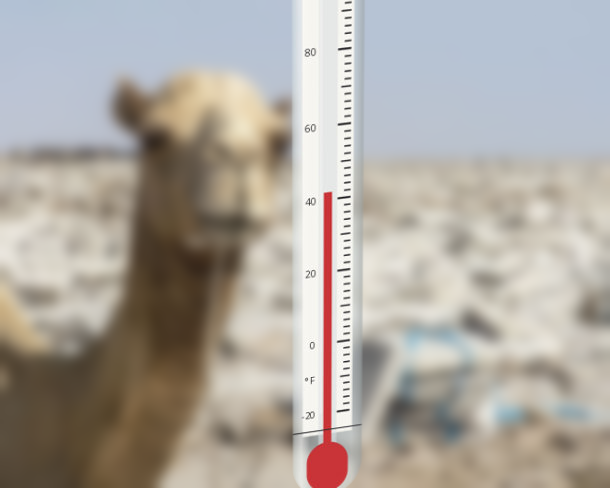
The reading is °F 42
